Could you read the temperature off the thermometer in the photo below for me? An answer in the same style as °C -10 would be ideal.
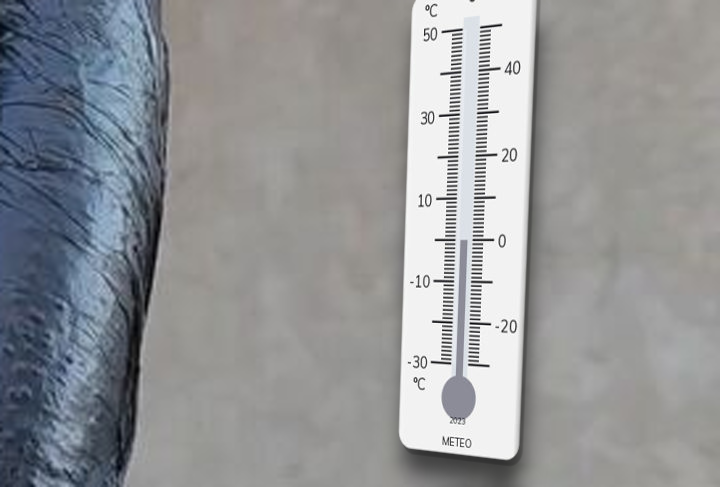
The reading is °C 0
